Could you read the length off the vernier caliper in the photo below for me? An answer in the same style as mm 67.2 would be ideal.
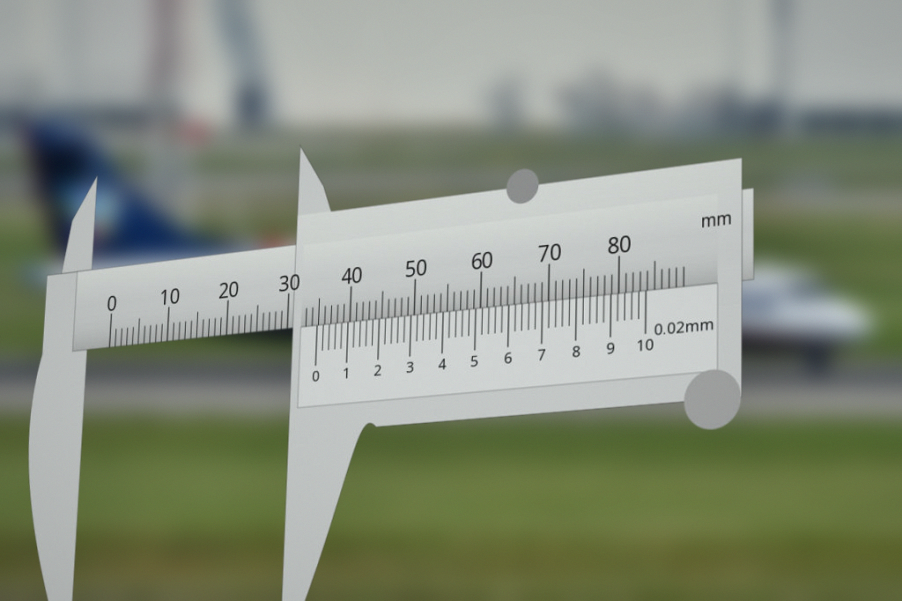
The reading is mm 34.8
